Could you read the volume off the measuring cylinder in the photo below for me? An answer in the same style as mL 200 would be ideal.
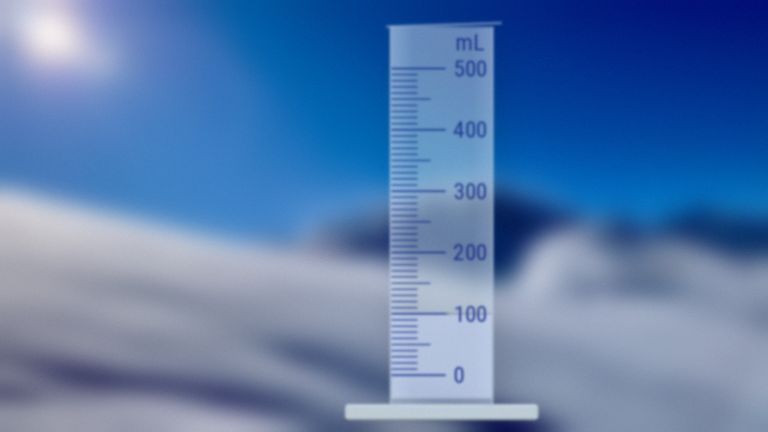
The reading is mL 100
